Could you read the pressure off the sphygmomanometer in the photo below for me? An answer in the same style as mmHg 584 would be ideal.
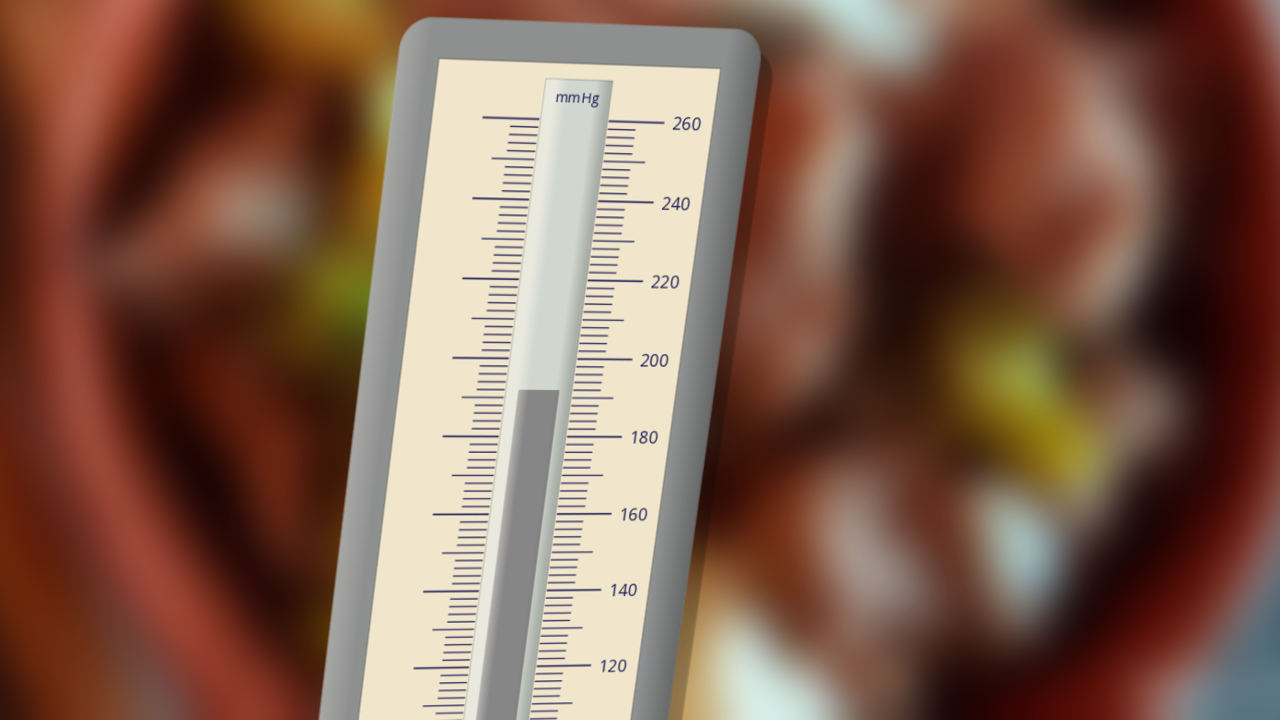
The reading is mmHg 192
